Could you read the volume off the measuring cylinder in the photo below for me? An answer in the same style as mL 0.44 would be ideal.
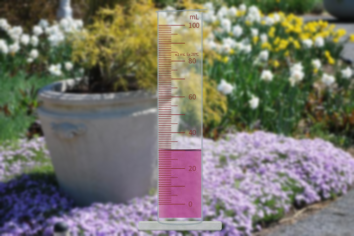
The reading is mL 30
